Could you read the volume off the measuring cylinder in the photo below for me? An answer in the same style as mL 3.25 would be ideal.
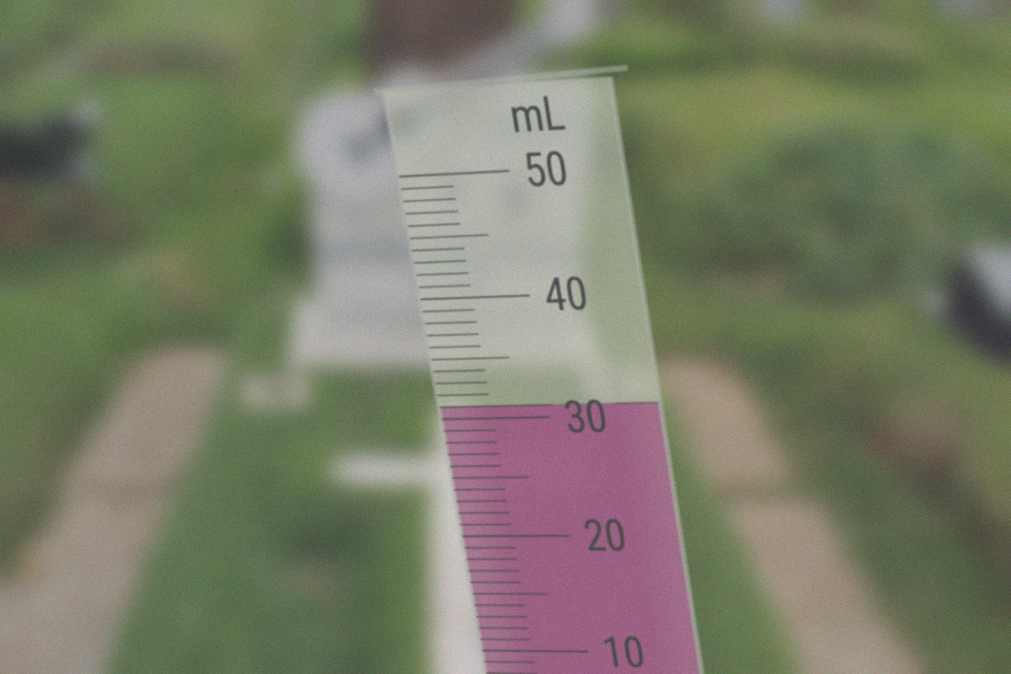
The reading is mL 31
